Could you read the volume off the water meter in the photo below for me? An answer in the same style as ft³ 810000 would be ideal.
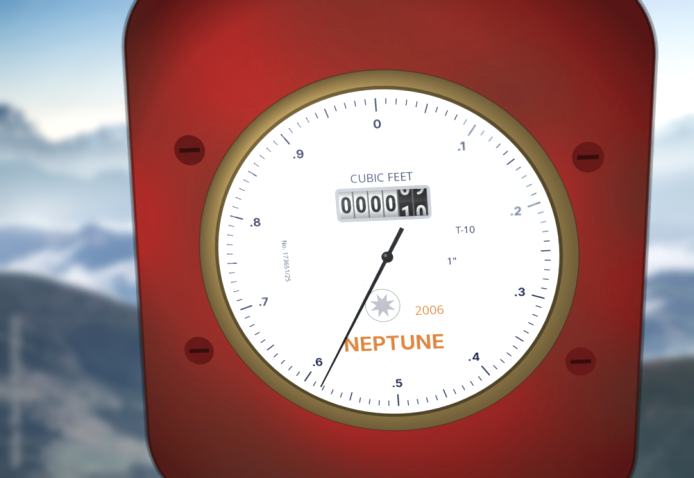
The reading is ft³ 9.58
